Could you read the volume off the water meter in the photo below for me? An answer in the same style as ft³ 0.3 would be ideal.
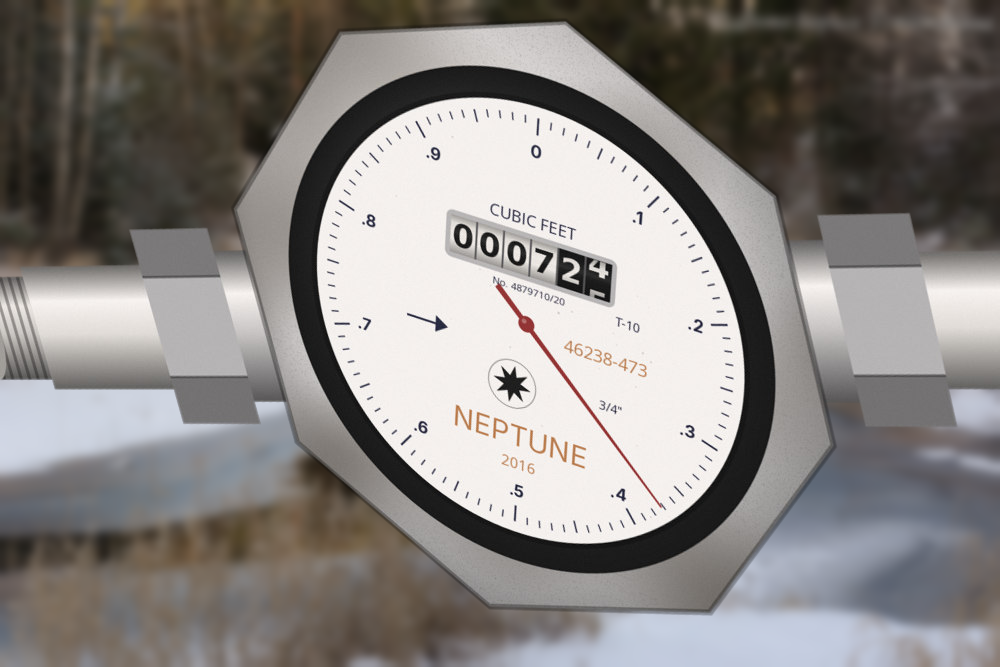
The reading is ft³ 724.37
